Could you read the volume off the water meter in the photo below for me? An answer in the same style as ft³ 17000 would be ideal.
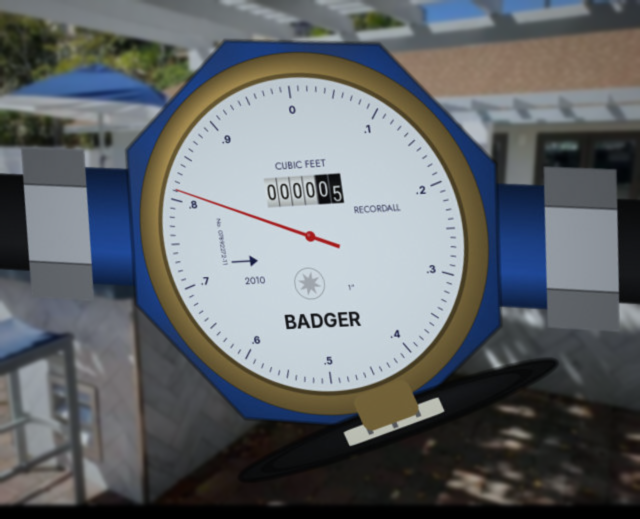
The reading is ft³ 4.81
